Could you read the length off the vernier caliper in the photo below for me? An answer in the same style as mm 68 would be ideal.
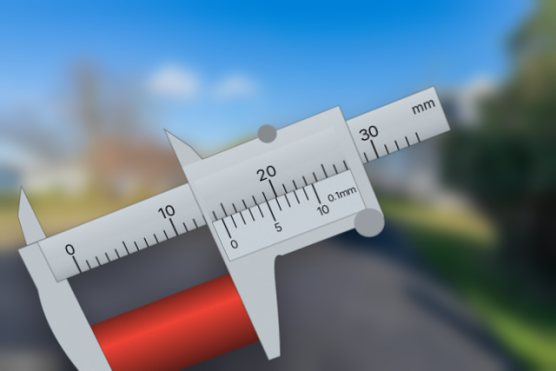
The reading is mm 14.5
